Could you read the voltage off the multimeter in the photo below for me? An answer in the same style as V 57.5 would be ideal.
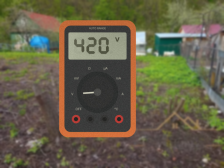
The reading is V 420
